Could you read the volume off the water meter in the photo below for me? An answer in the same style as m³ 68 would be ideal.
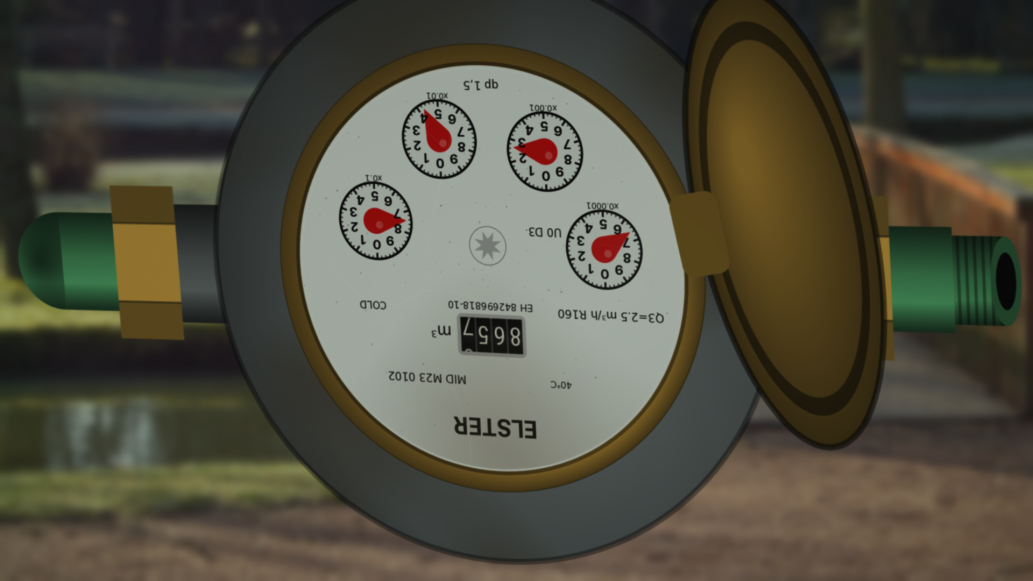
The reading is m³ 8656.7426
